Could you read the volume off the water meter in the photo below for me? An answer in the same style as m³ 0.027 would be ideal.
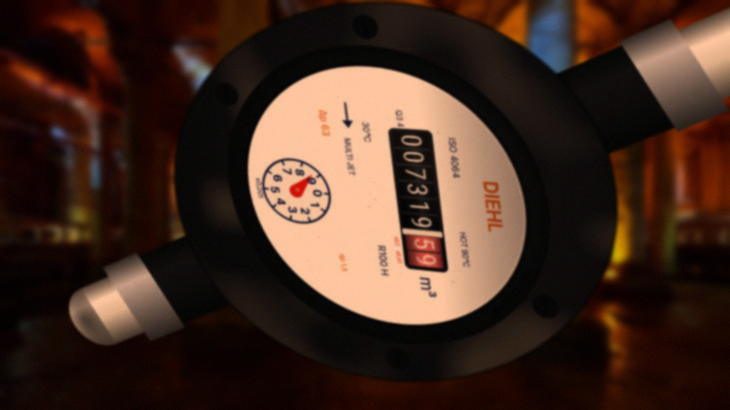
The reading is m³ 7319.598
